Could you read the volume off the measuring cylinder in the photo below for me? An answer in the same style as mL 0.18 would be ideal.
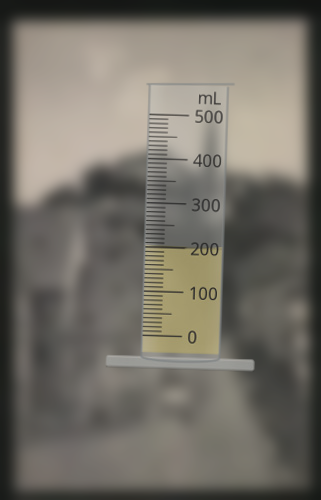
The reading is mL 200
